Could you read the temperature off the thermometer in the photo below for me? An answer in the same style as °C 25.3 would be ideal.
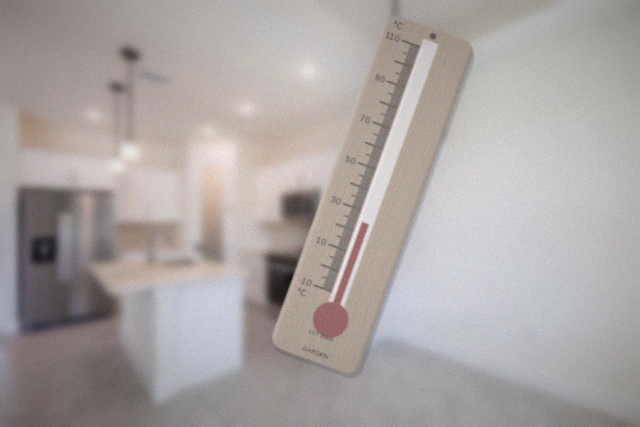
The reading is °C 25
